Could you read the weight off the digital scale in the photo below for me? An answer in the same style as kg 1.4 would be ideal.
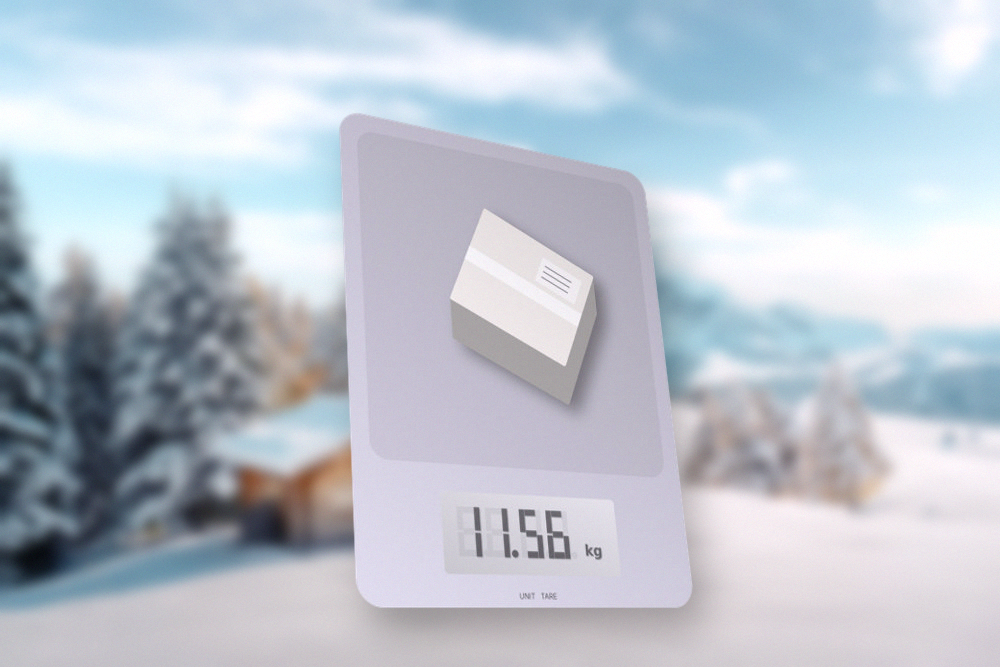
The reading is kg 11.56
